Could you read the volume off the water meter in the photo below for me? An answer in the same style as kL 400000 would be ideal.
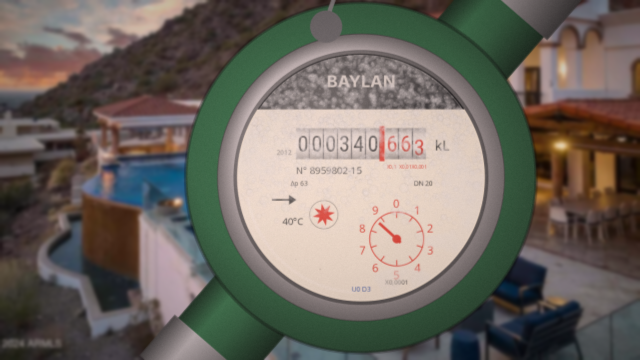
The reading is kL 340.6628
